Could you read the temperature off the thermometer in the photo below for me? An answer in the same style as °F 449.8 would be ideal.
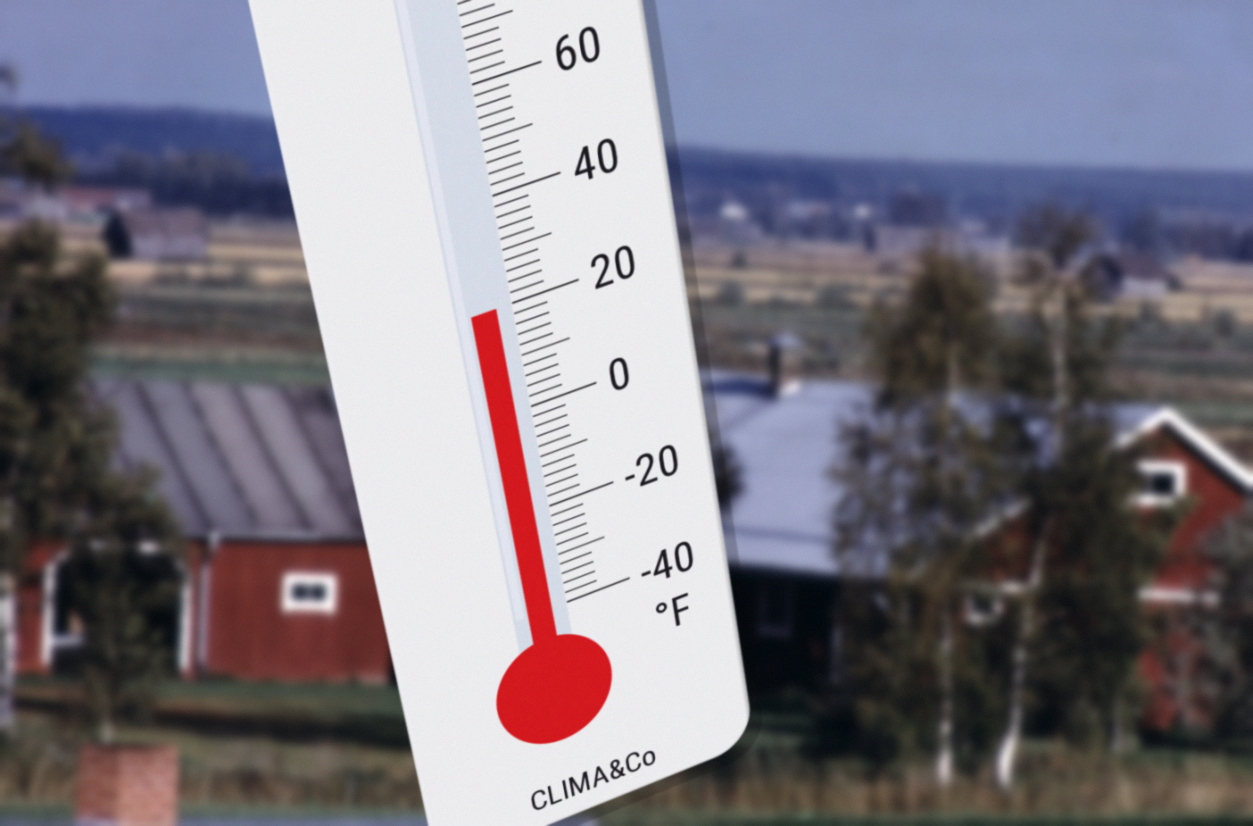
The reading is °F 20
